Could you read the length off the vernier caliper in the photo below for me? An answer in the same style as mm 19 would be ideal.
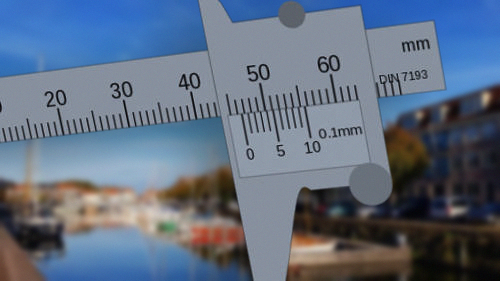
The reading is mm 46.6
